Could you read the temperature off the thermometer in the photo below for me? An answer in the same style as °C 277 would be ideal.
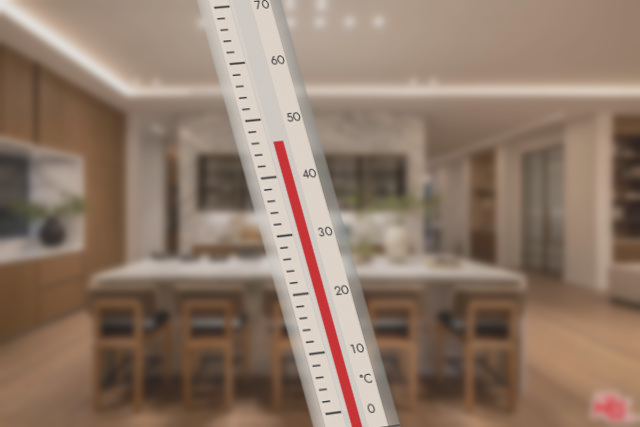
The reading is °C 46
